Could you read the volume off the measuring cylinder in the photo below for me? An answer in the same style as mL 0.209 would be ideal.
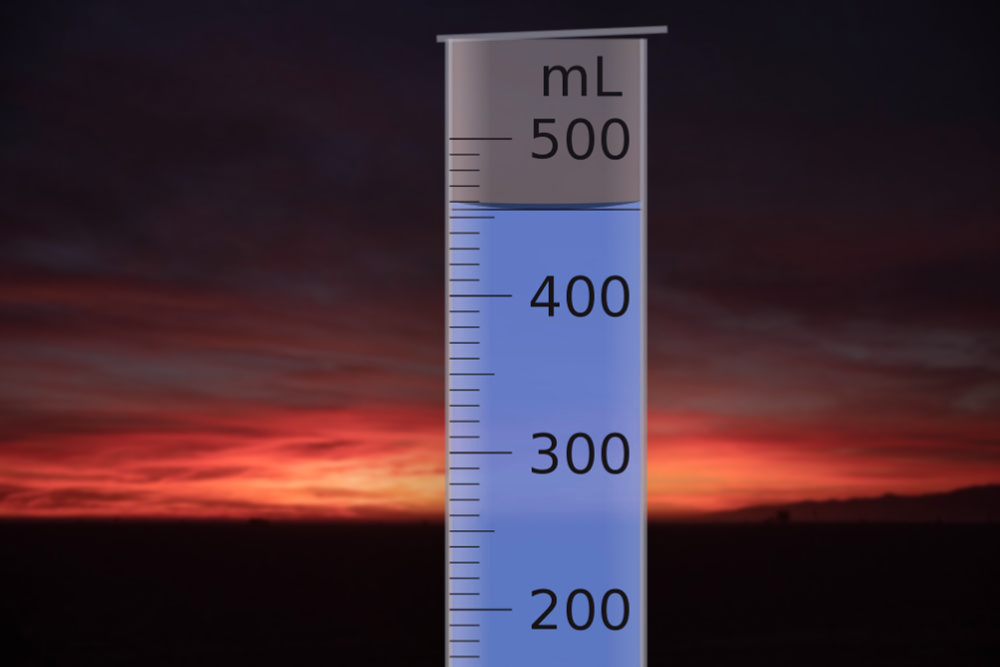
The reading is mL 455
